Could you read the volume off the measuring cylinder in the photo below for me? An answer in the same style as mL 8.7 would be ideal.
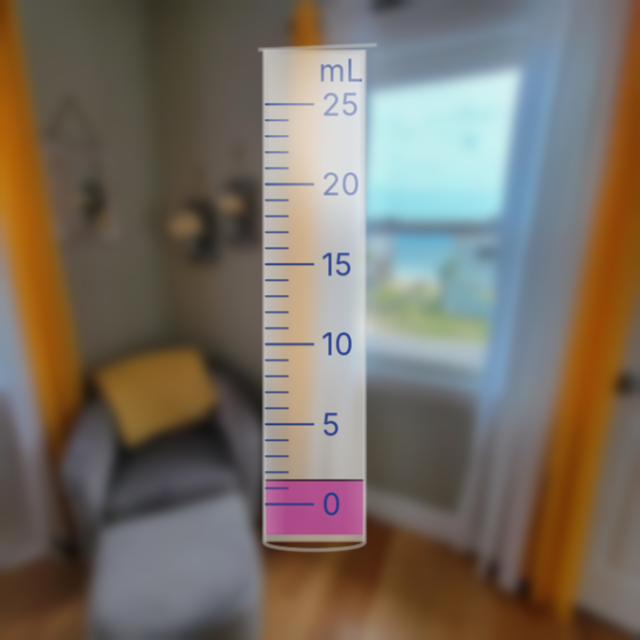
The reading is mL 1.5
